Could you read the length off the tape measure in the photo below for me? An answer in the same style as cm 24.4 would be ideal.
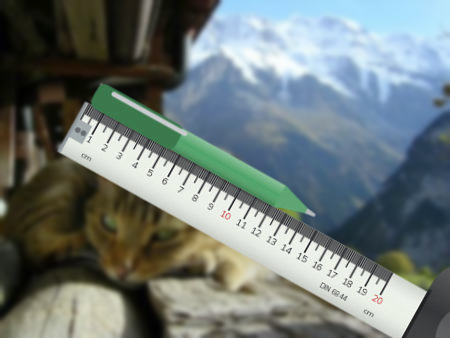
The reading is cm 14.5
